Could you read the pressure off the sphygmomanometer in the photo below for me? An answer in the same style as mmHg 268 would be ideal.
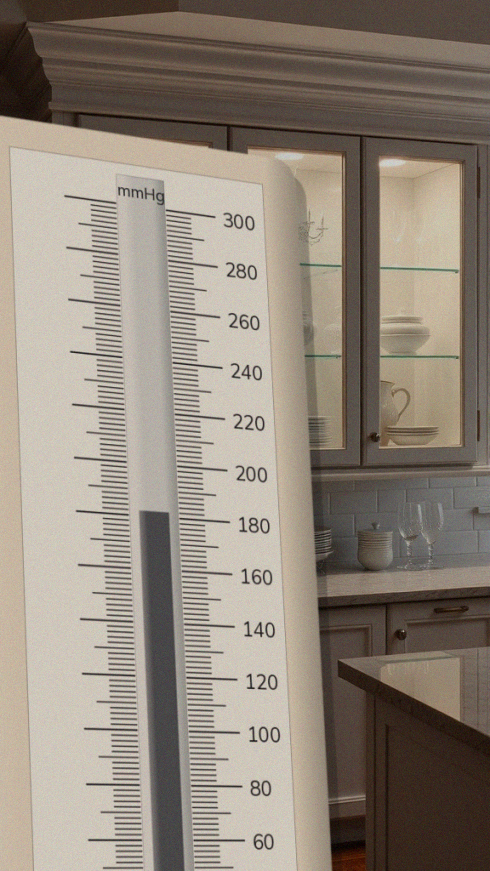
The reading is mmHg 182
